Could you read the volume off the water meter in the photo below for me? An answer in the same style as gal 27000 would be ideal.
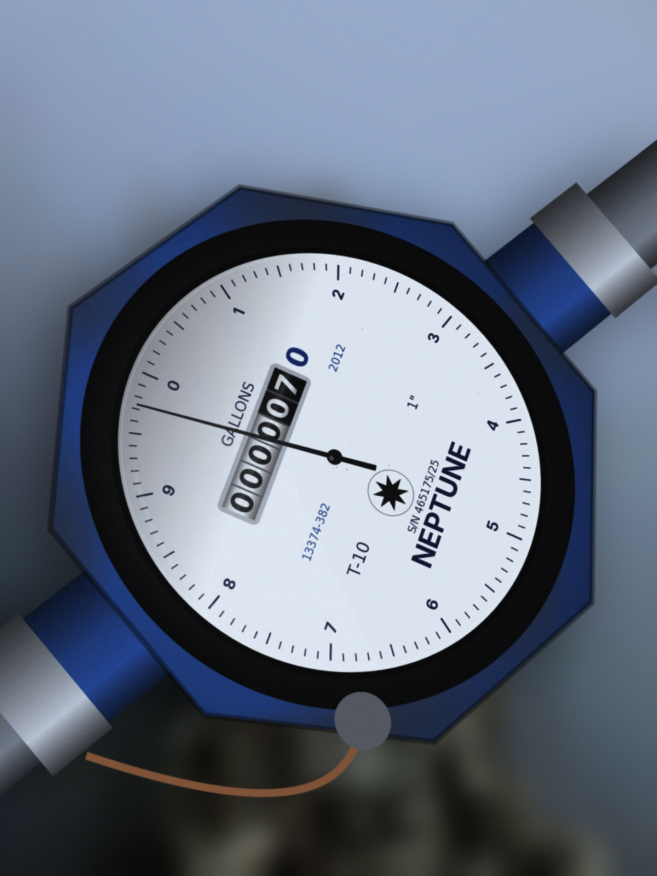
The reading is gal 69.7
